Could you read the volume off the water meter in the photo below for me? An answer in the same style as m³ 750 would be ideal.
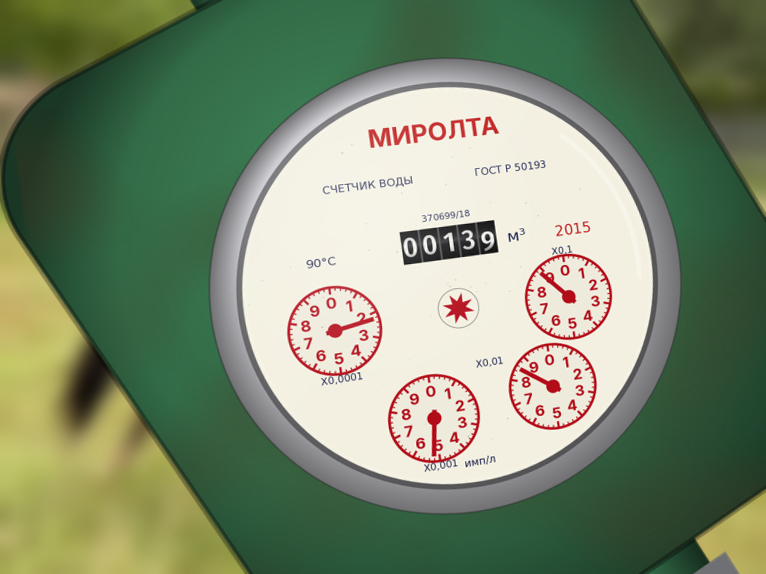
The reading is m³ 138.8852
